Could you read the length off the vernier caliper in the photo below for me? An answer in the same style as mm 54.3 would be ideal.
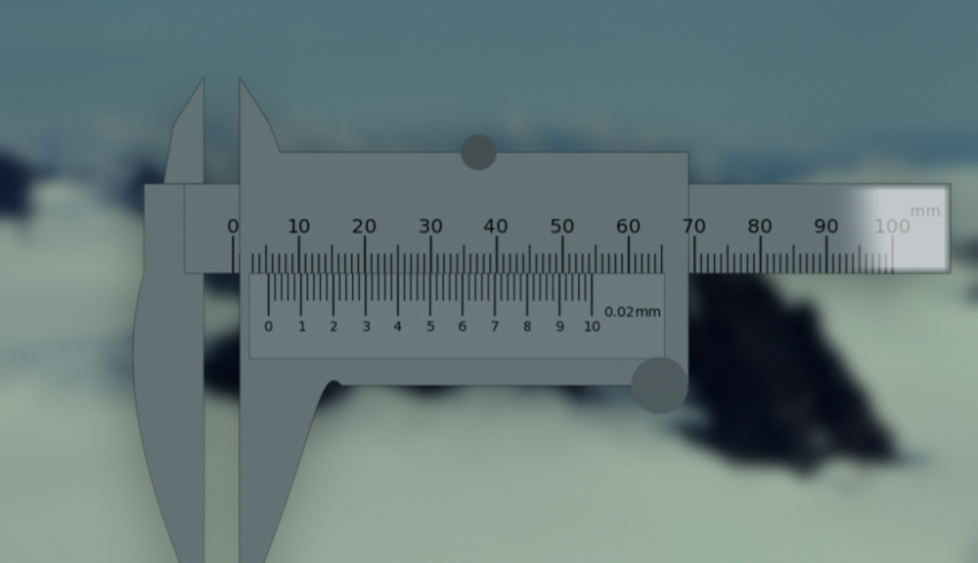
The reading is mm 5.4
